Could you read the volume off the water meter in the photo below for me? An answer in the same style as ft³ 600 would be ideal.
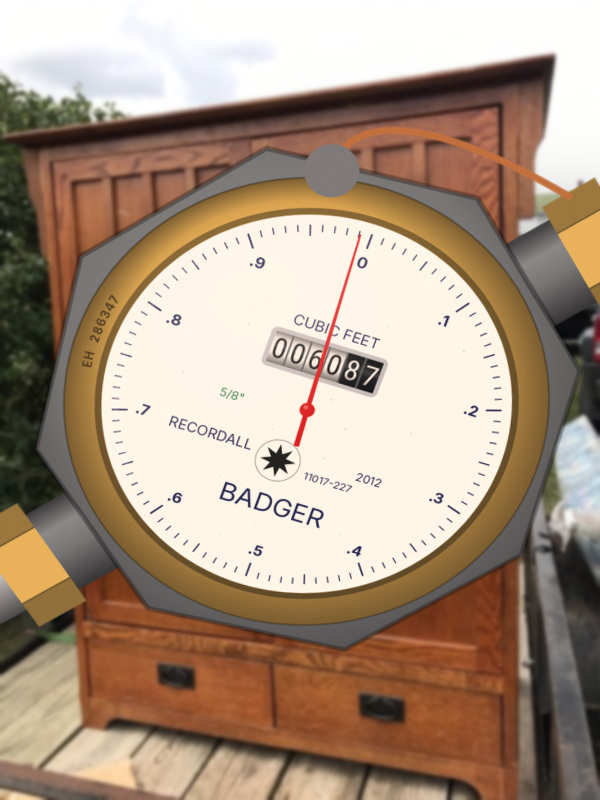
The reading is ft³ 6086.99
